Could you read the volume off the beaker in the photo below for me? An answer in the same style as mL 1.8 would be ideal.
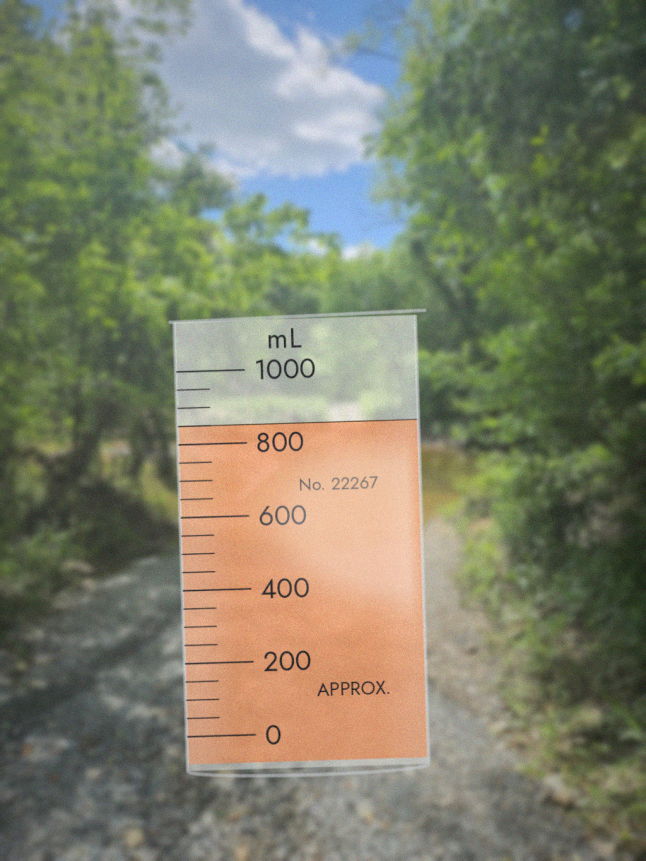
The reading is mL 850
